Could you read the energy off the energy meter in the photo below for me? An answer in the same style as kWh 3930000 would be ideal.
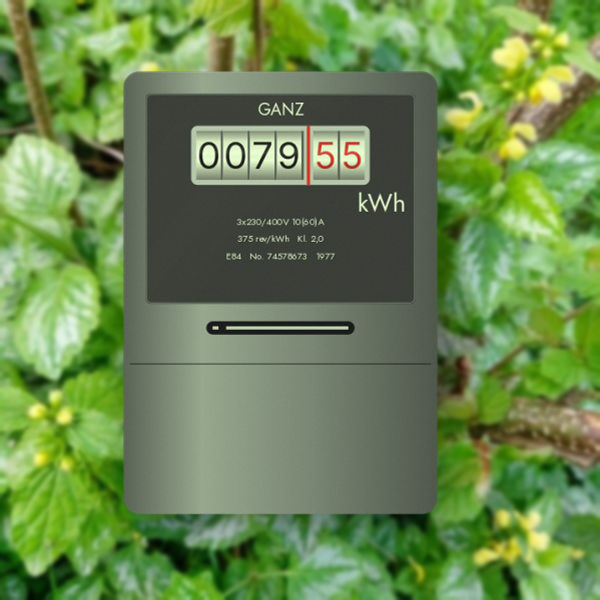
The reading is kWh 79.55
